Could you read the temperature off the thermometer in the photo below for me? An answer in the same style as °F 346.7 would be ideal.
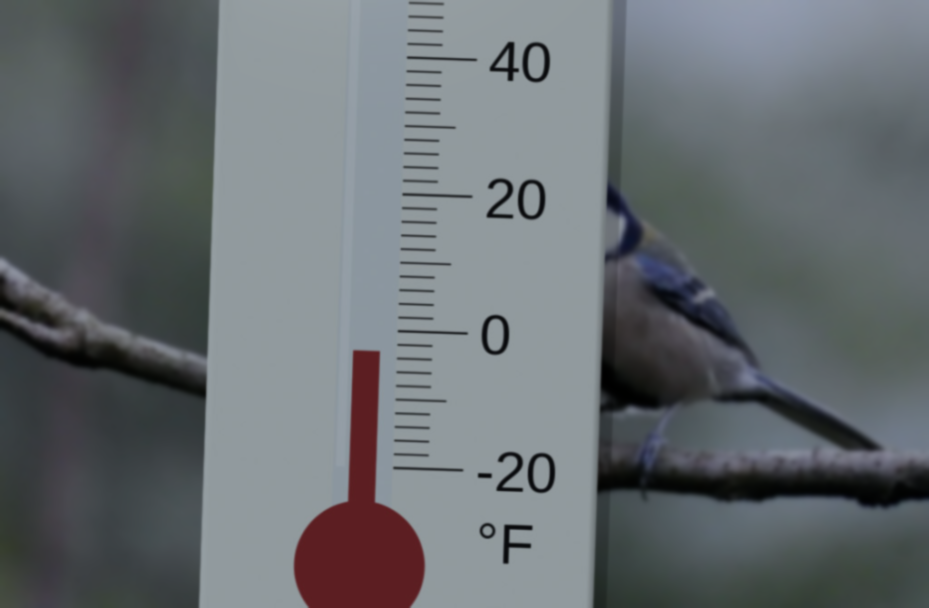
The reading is °F -3
